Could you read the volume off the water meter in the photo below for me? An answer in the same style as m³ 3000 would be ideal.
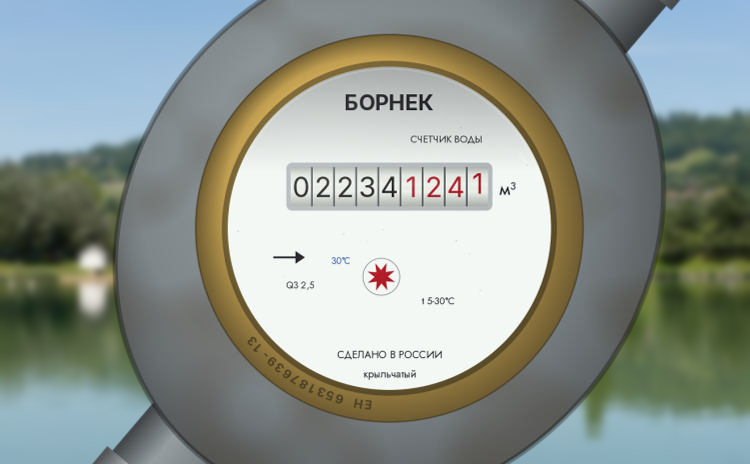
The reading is m³ 2234.1241
